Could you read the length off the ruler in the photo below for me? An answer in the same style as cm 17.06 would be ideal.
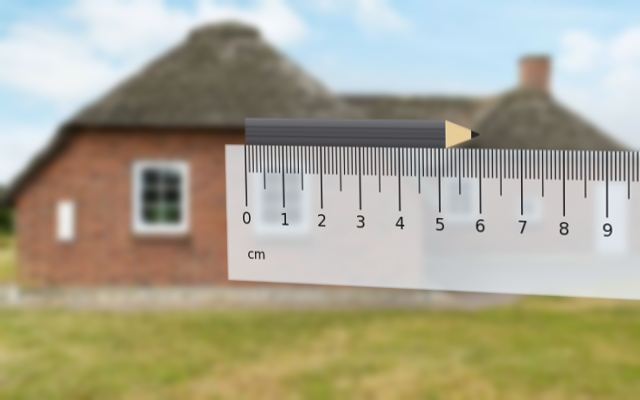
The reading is cm 6
